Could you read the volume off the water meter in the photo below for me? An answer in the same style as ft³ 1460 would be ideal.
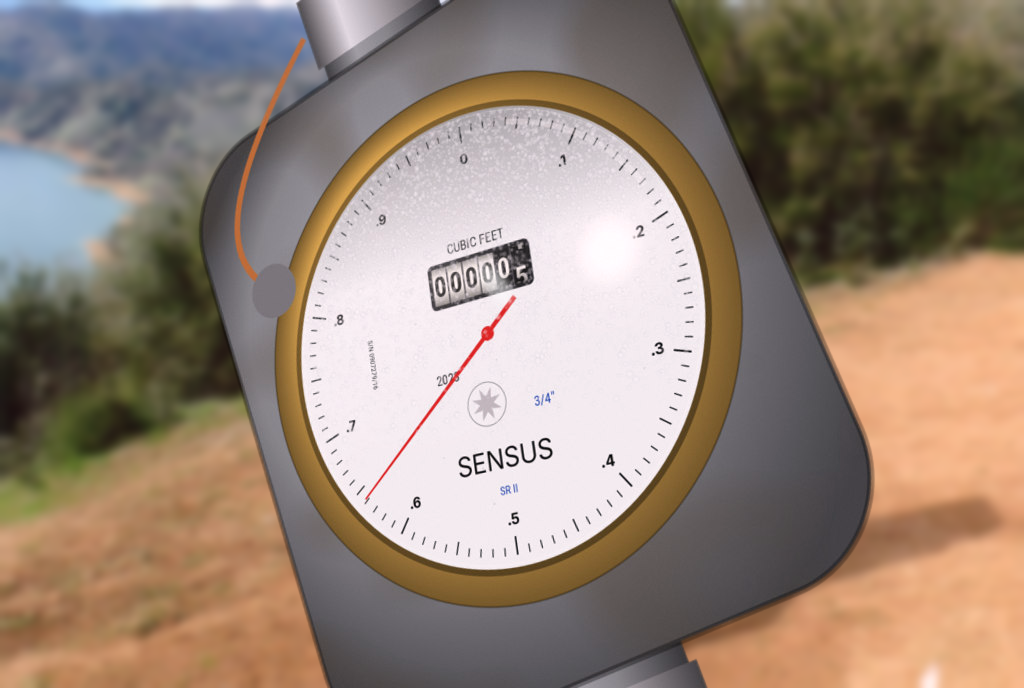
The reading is ft³ 4.64
